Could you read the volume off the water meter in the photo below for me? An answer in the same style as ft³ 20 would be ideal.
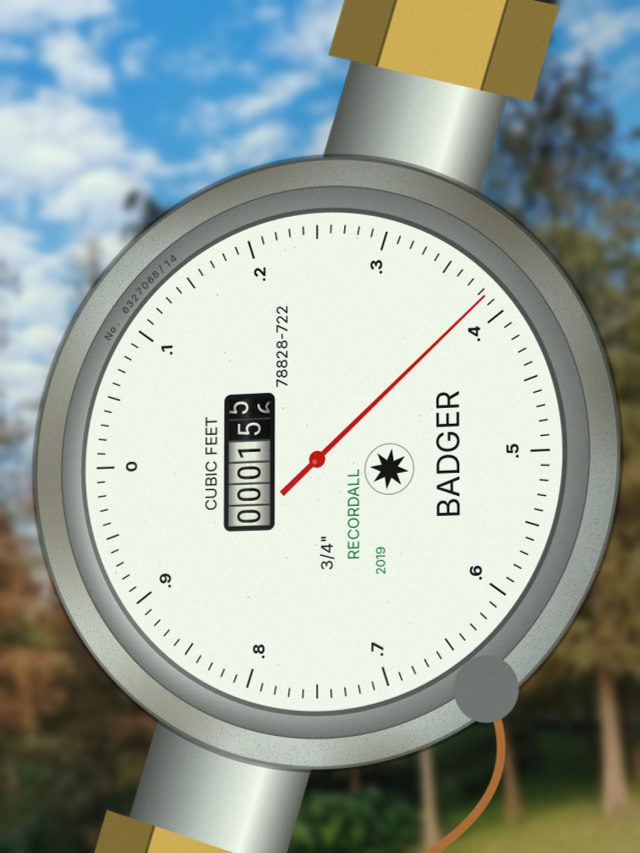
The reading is ft³ 155.38
